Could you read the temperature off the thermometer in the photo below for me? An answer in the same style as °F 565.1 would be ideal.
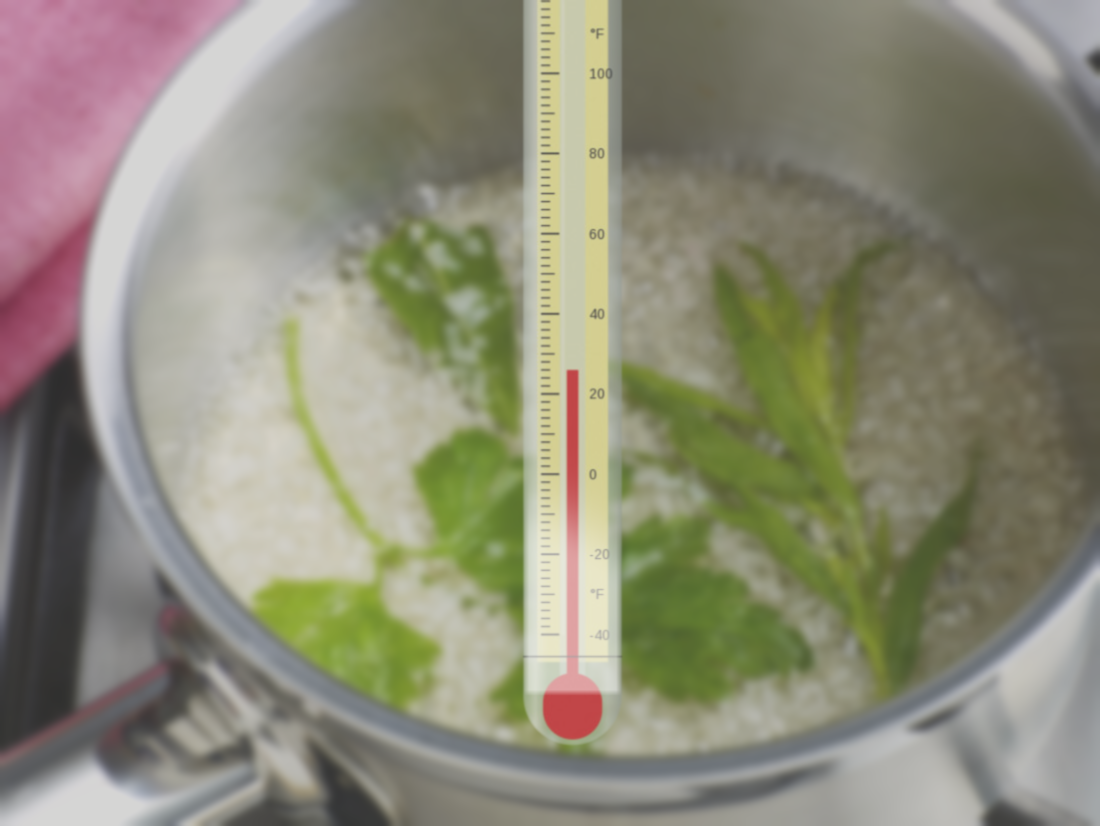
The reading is °F 26
